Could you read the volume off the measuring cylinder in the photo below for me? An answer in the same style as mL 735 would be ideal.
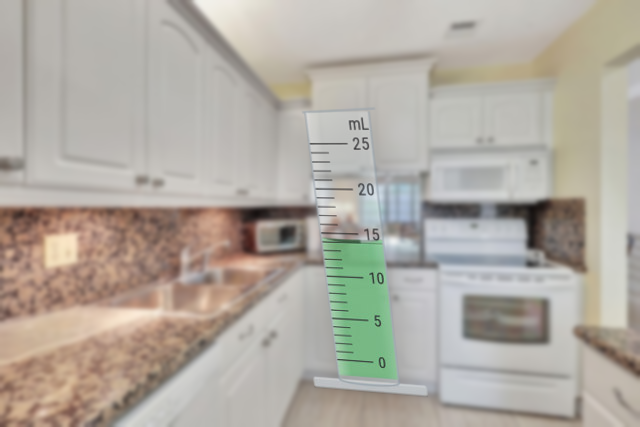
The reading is mL 14
